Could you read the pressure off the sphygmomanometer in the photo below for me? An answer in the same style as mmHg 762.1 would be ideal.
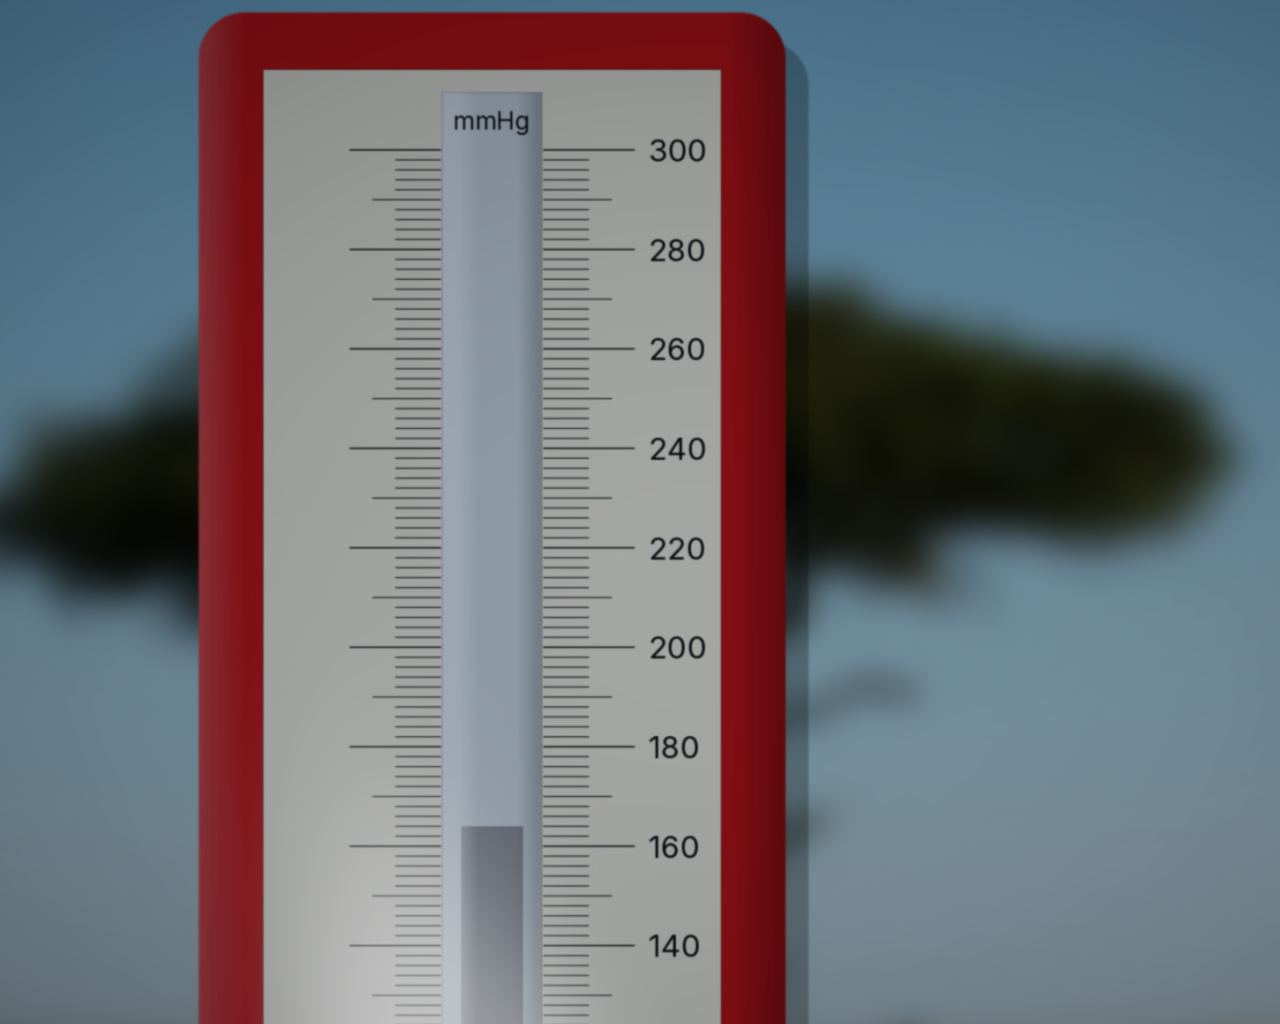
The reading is mmHg 164
